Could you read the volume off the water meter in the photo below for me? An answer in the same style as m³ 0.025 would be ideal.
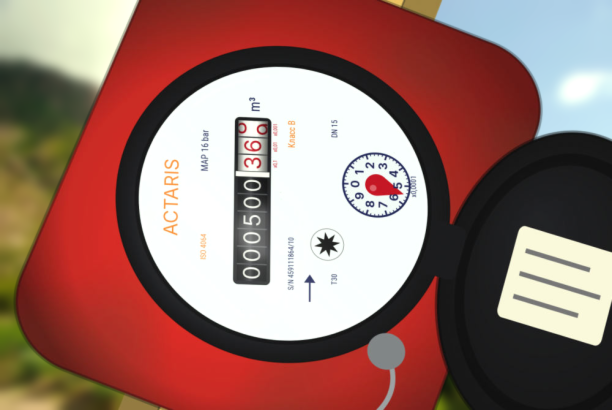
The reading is m³ 500.3685
